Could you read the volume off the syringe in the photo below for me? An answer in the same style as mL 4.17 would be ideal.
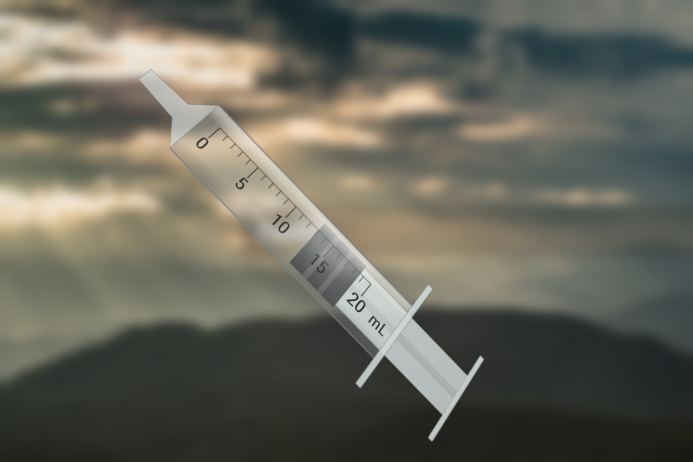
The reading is mL 13
